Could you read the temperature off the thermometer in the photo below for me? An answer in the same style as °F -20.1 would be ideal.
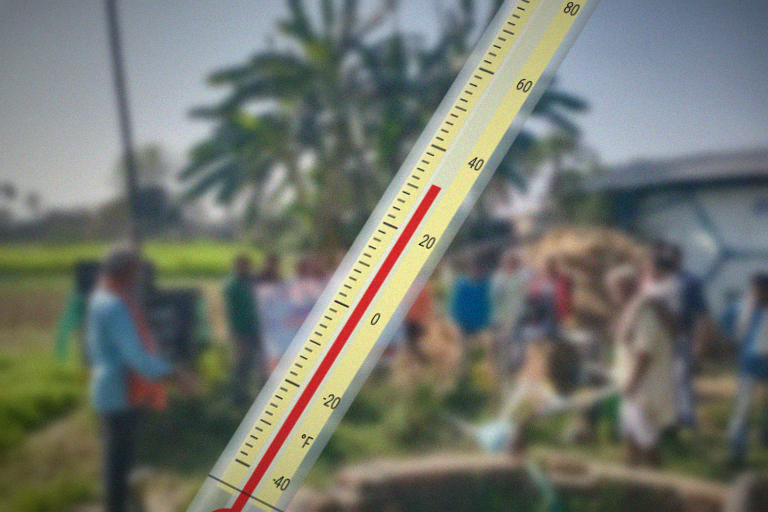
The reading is °F 32
